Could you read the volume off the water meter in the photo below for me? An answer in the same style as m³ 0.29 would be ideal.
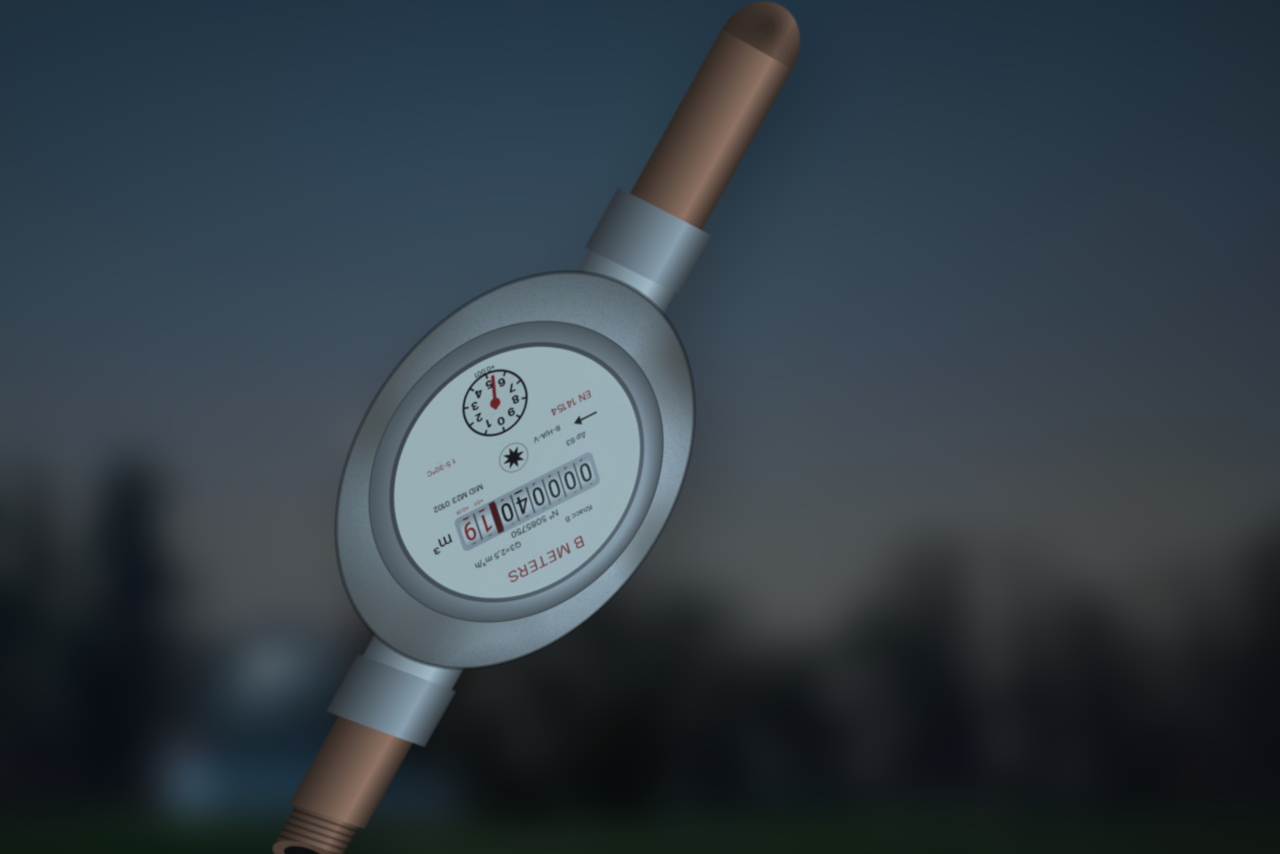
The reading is m³ 40.195
